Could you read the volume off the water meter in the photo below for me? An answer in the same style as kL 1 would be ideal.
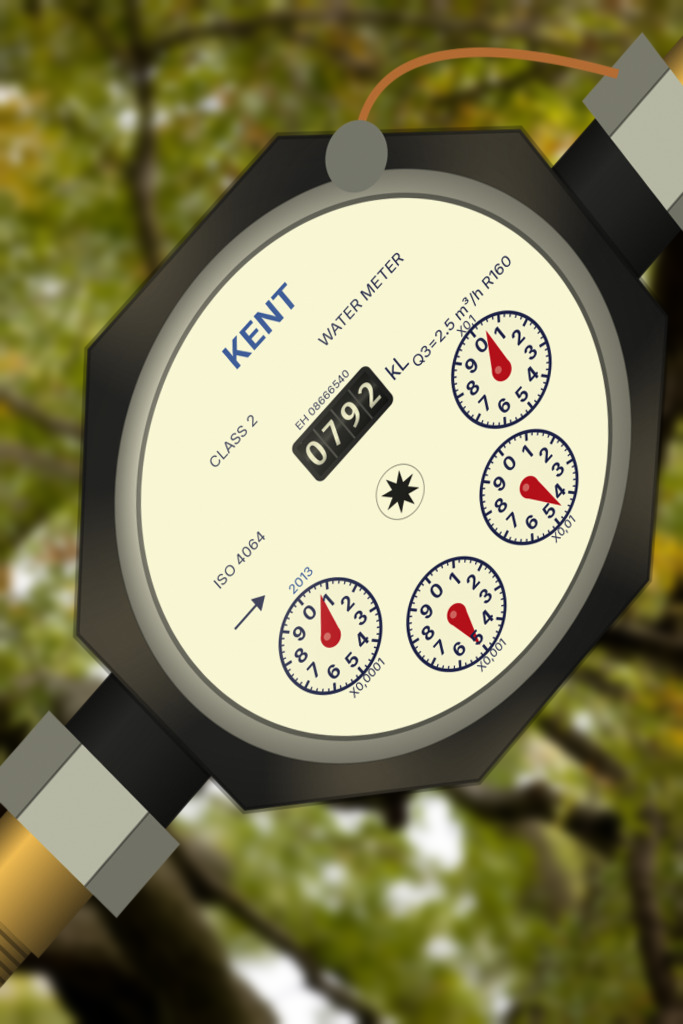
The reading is kL 792.0450
